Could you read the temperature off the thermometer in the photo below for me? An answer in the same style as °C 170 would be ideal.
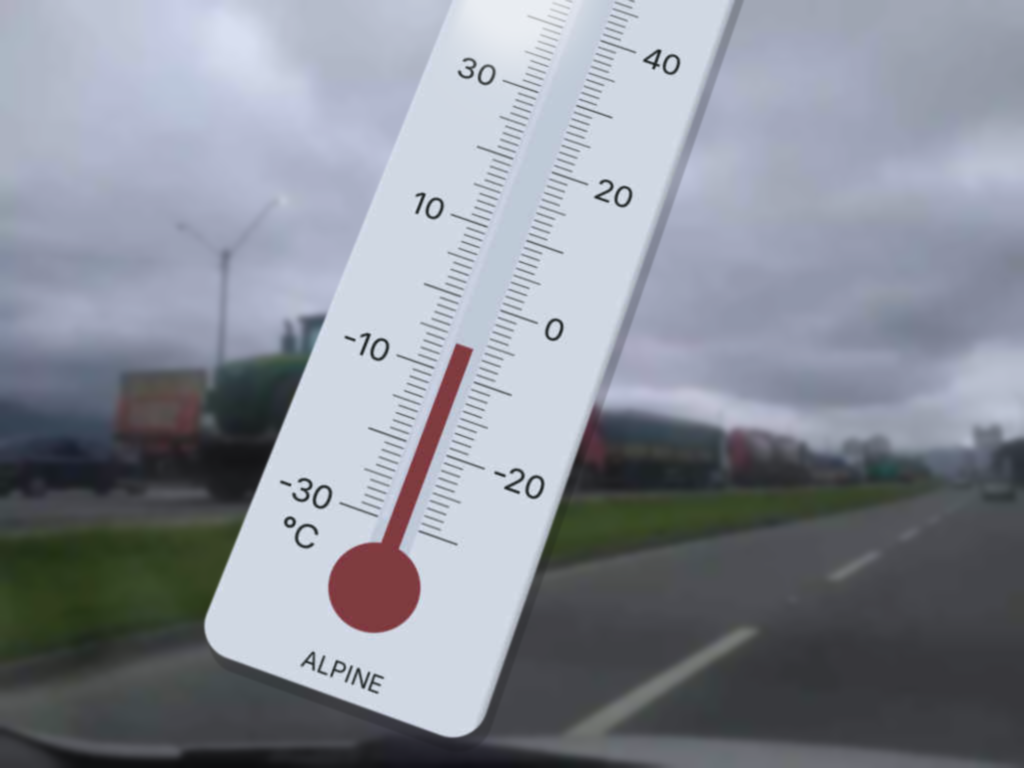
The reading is °C -6
